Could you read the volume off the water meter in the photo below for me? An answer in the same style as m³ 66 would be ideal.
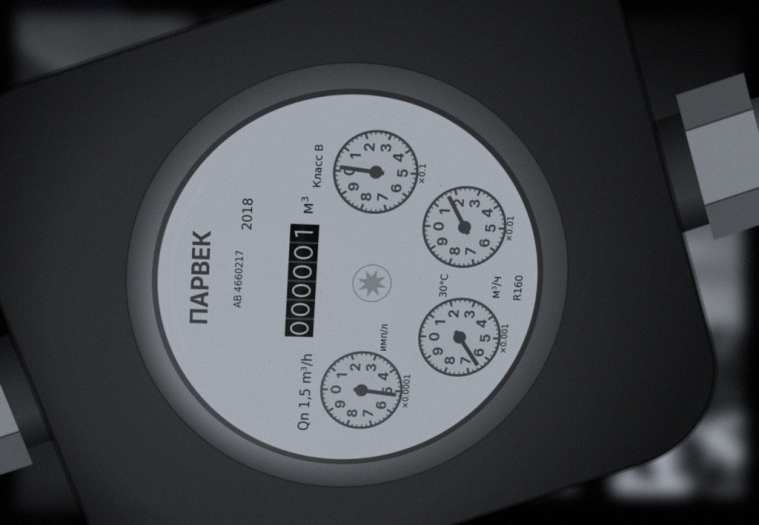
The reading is m³ 1.0165
